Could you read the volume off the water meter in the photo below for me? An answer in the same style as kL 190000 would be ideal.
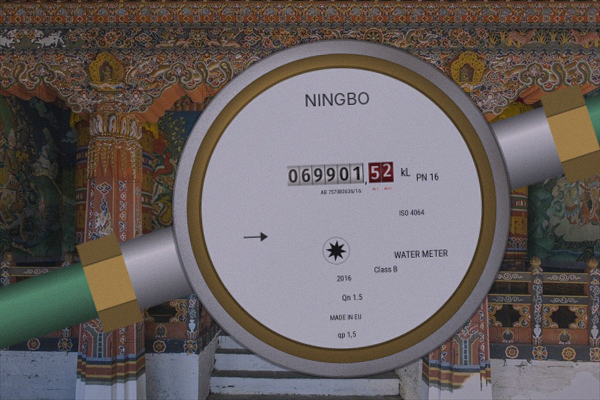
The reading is kL 69901.52
